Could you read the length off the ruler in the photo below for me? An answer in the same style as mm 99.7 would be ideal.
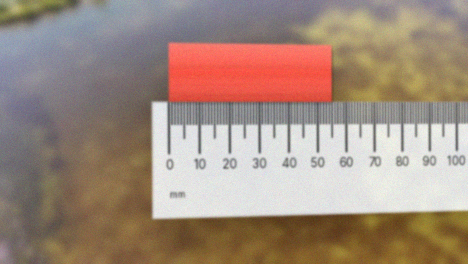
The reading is mm 55
